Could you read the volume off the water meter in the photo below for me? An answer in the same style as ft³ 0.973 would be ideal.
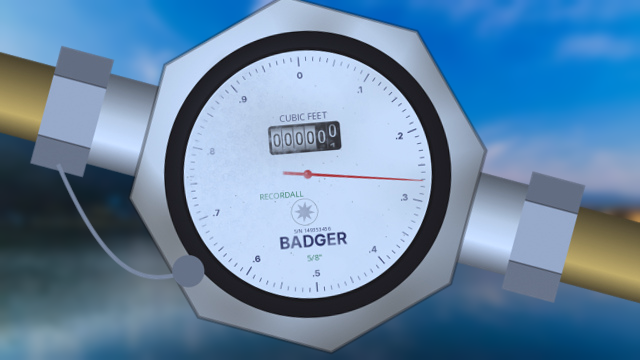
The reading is ft³ 0.27
